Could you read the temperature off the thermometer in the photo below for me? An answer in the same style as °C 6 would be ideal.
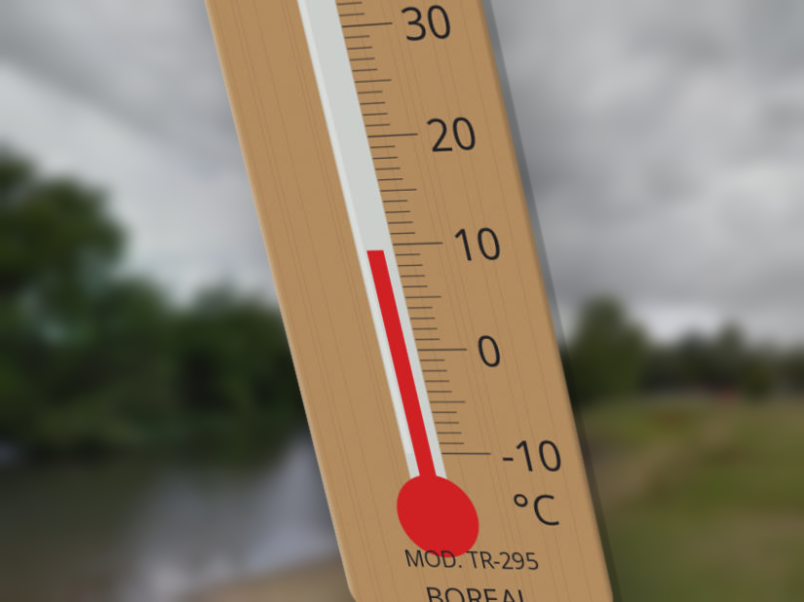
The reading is °C 9.5
